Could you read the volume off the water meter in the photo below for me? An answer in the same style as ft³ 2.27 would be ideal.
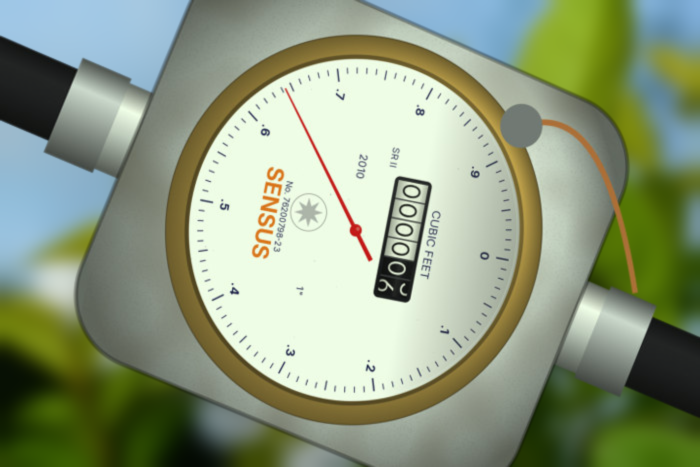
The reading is ft³ 5.64
